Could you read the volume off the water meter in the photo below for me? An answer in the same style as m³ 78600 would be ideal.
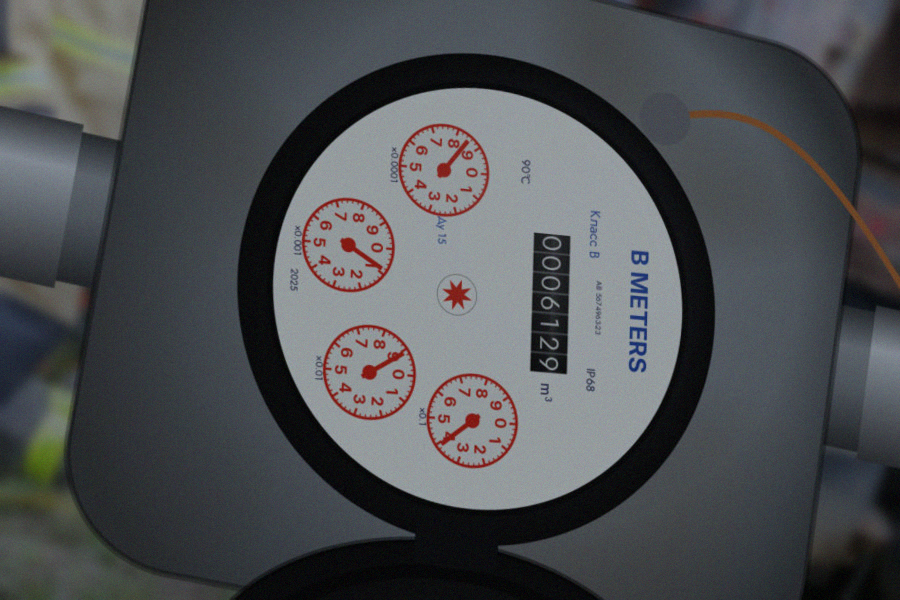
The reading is m³ 6129.3908
